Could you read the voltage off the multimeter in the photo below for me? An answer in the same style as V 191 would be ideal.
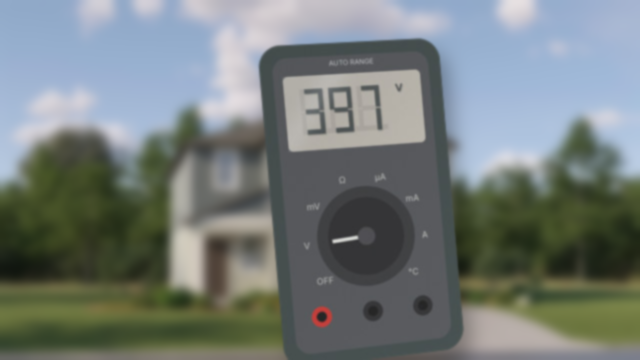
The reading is V 397
